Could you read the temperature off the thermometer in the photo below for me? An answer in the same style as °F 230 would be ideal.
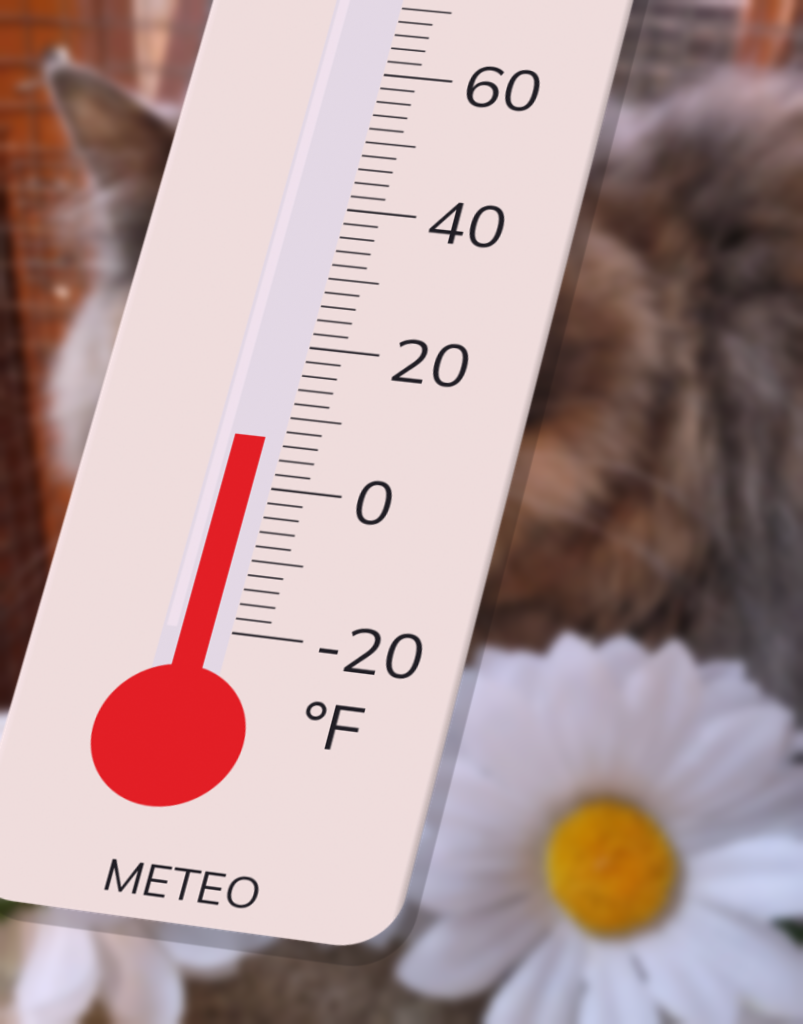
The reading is °F 7
